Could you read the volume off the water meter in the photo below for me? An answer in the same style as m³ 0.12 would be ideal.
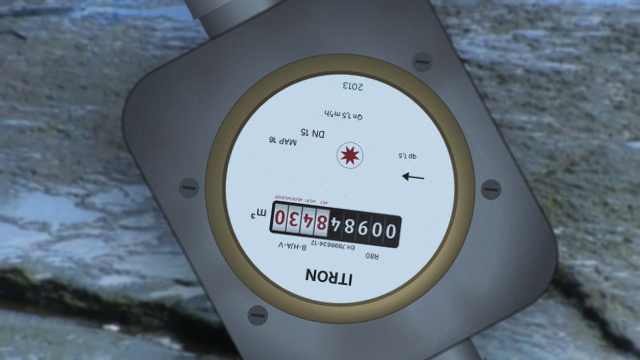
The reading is m³ 984.8430
